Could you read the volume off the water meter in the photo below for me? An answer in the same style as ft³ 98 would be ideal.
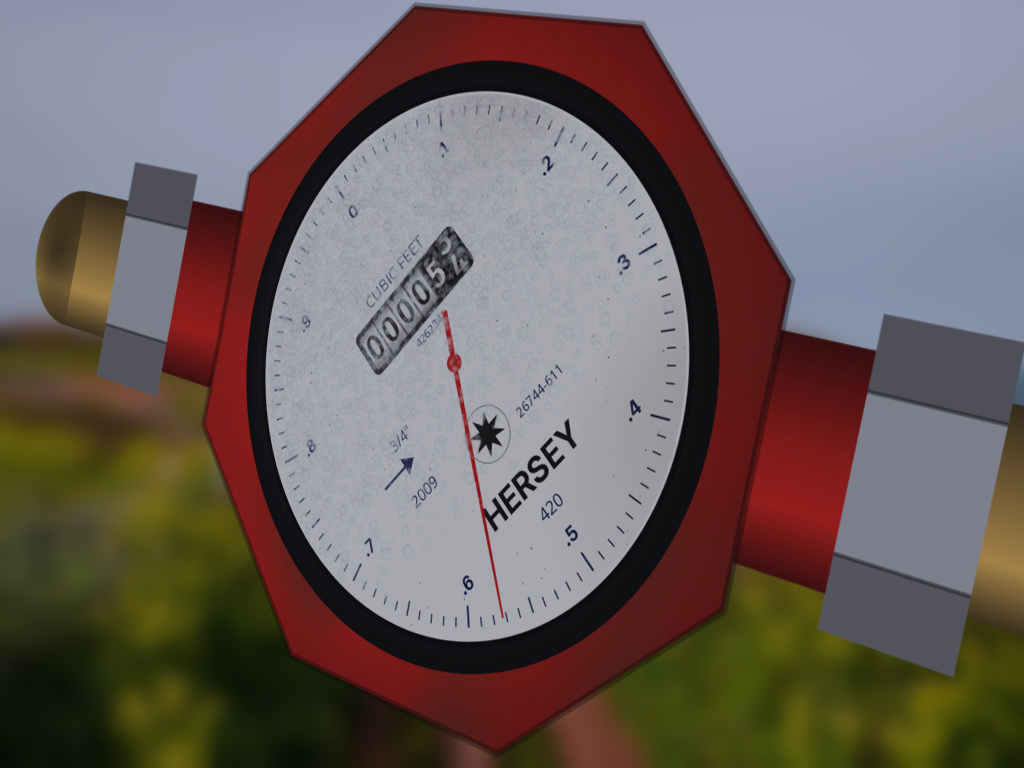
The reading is ft³ 53.57
